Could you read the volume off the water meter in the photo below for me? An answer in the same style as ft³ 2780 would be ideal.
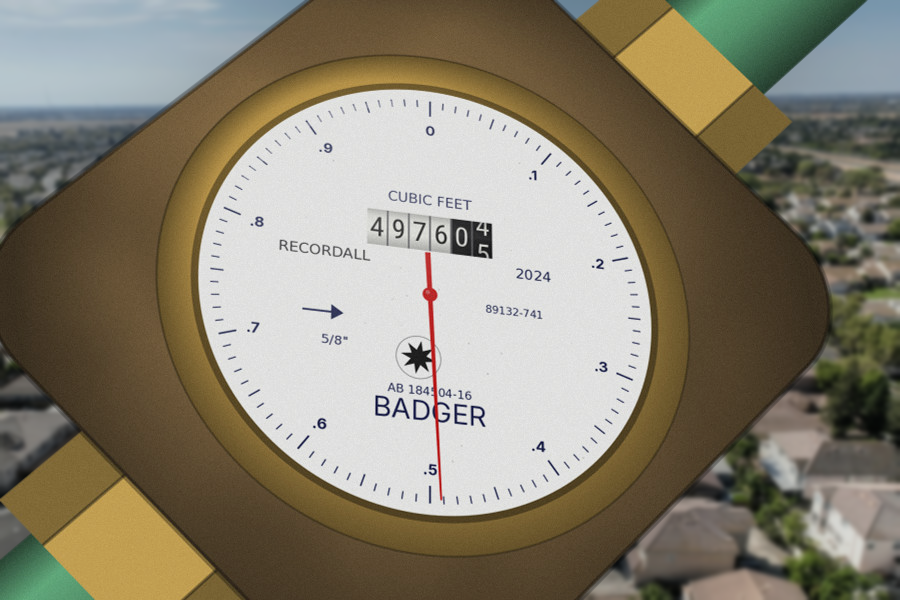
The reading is ft³ 497604.49
